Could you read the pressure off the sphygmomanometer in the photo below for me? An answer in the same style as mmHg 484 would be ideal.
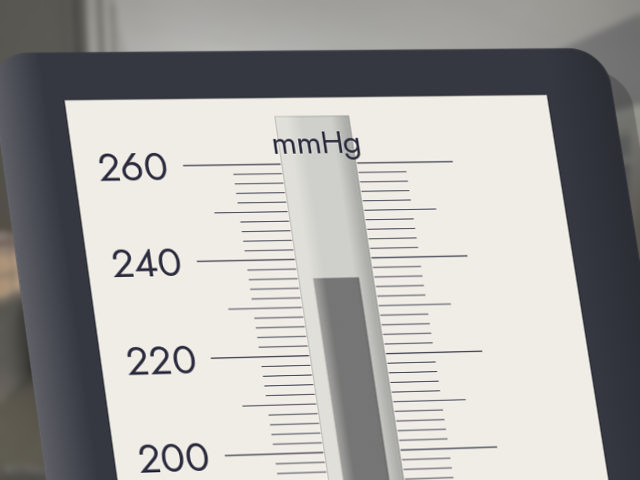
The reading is mmHg 236
